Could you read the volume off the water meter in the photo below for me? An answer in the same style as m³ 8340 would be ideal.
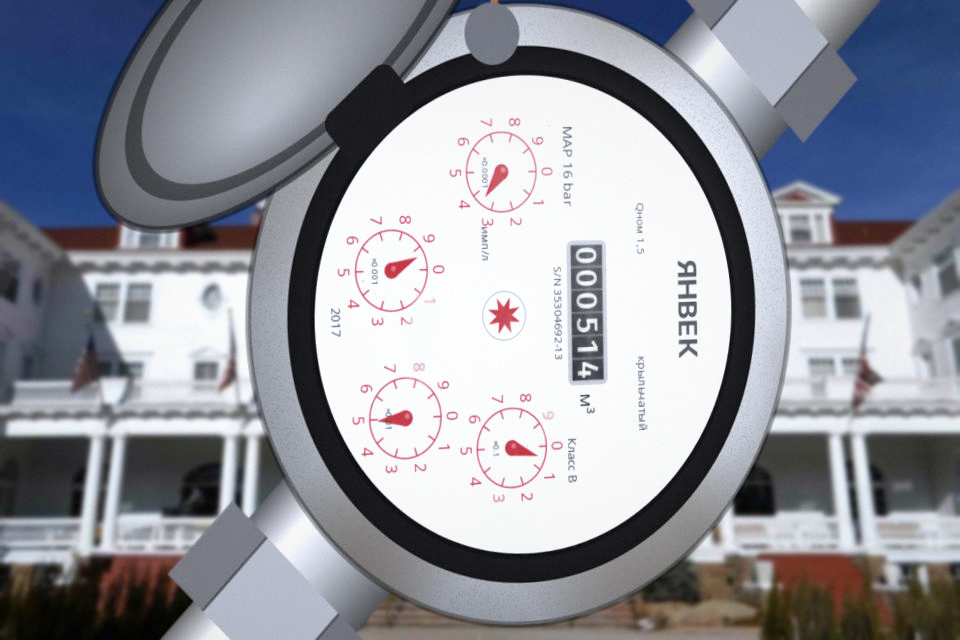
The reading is m³ 514.0493
